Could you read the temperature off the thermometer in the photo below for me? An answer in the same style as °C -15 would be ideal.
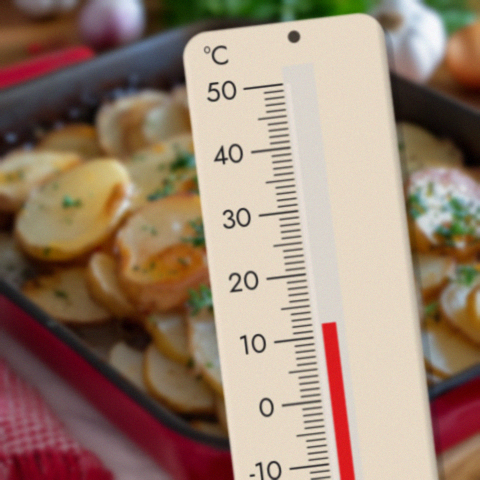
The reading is °C 12
